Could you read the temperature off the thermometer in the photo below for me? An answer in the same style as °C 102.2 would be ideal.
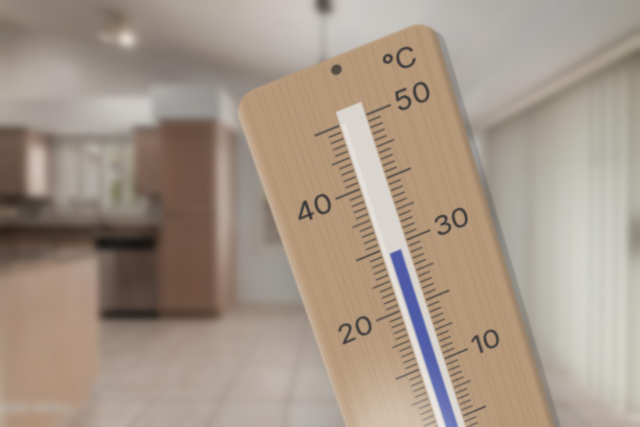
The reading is °C 29
